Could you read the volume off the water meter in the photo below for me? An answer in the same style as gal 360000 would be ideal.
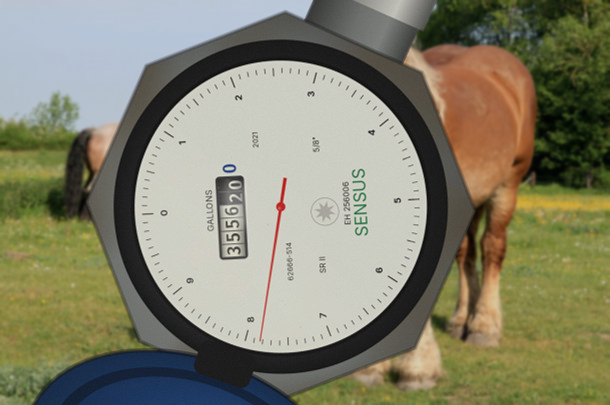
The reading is gal 3556197.8
